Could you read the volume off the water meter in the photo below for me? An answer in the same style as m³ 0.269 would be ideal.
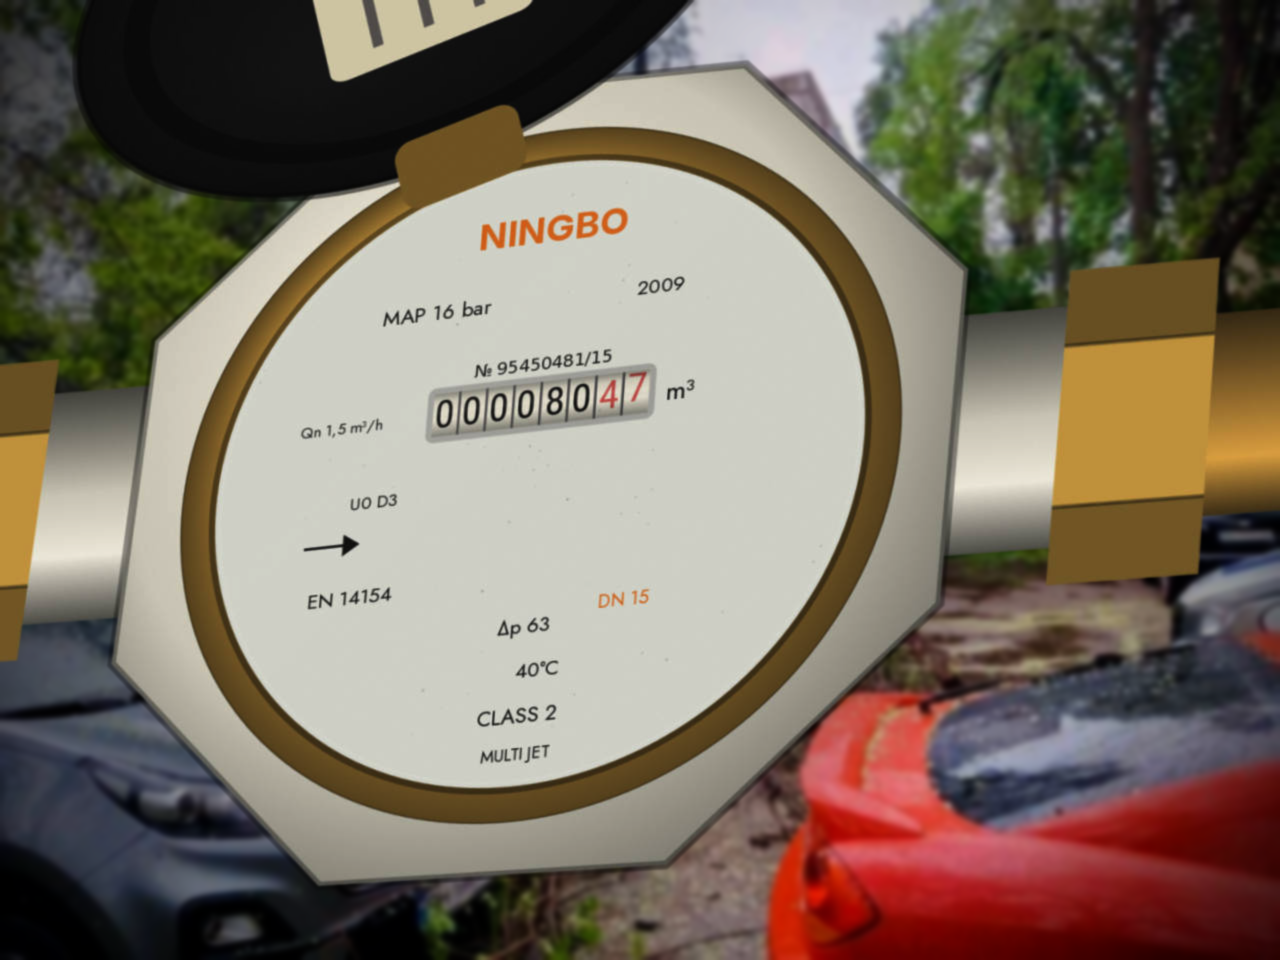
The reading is m³ 80.47
